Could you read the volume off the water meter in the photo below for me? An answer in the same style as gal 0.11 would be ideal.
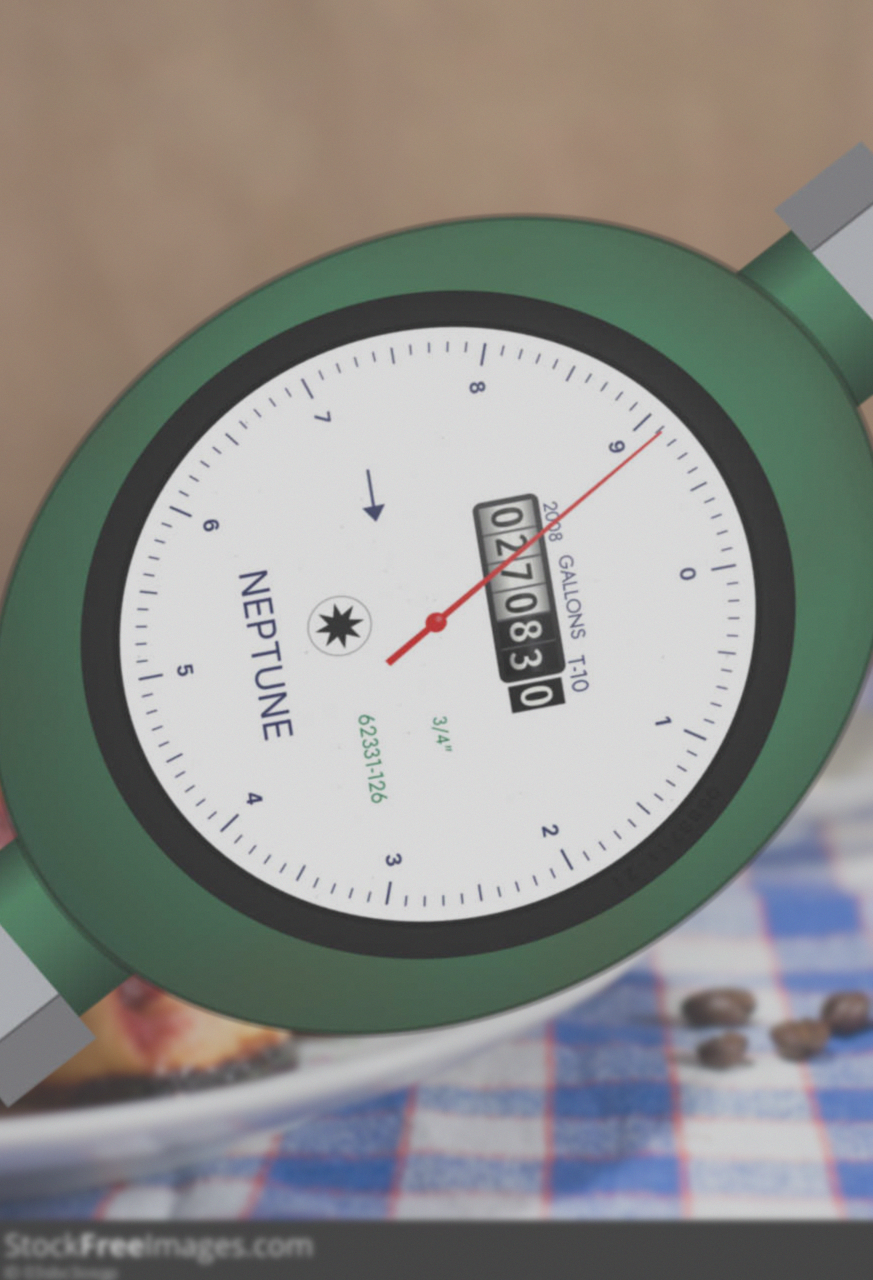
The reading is gal 270829.1
